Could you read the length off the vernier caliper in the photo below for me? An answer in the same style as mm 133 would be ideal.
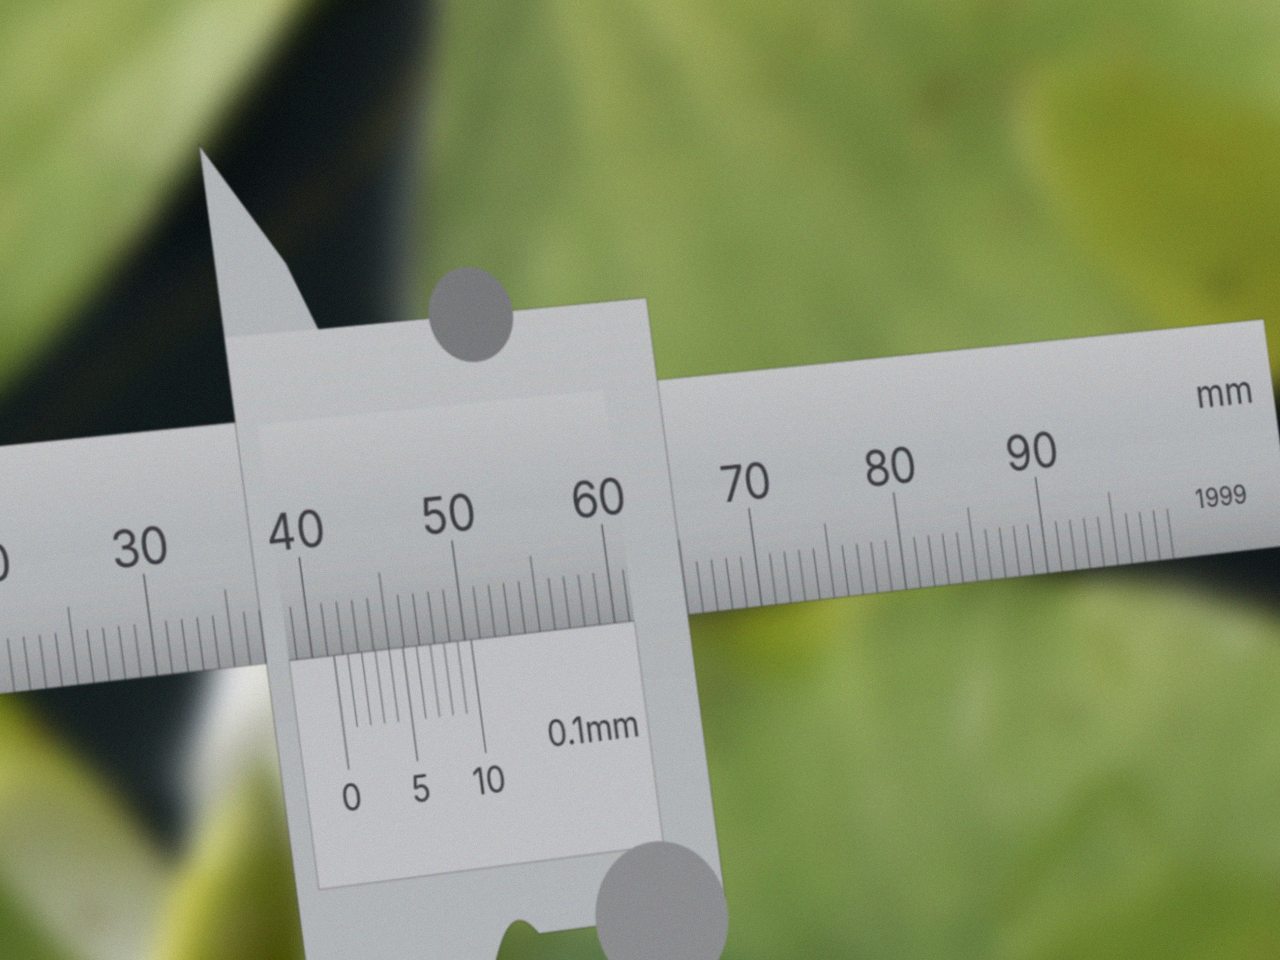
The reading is mm 41.4
